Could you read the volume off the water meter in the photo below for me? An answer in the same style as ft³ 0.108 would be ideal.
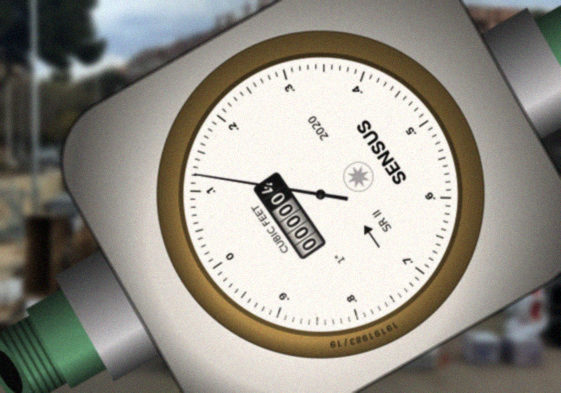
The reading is ft³ 4.12
